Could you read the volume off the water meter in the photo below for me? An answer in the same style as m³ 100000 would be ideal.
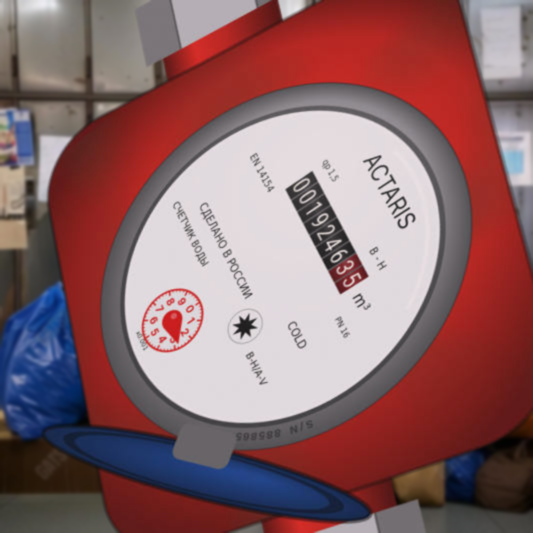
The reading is m³ 19246.352
